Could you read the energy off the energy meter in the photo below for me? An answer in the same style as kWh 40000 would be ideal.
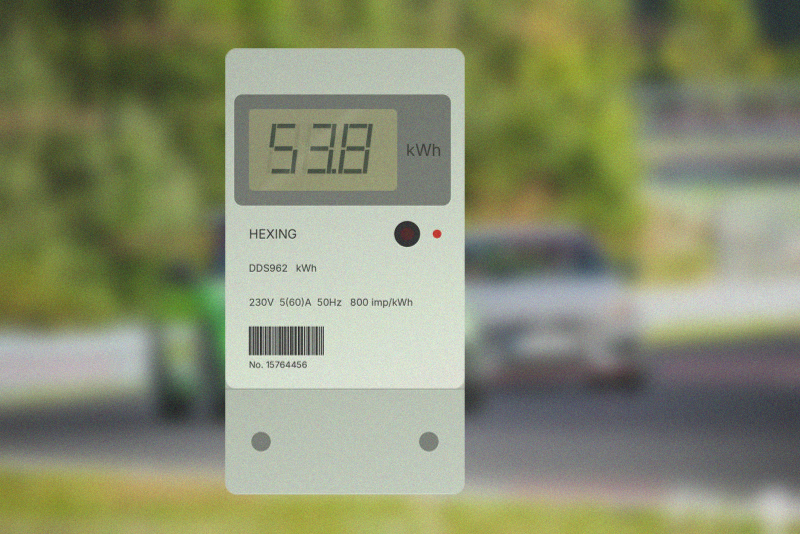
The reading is kWh 53.8
